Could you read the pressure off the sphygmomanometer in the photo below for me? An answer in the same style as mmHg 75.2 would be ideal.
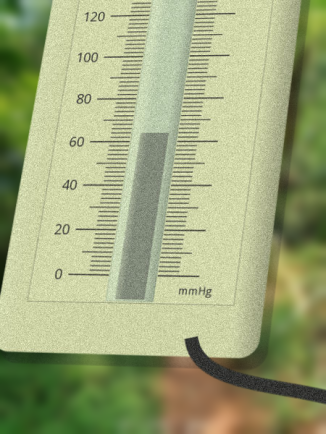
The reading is mmHg 64
